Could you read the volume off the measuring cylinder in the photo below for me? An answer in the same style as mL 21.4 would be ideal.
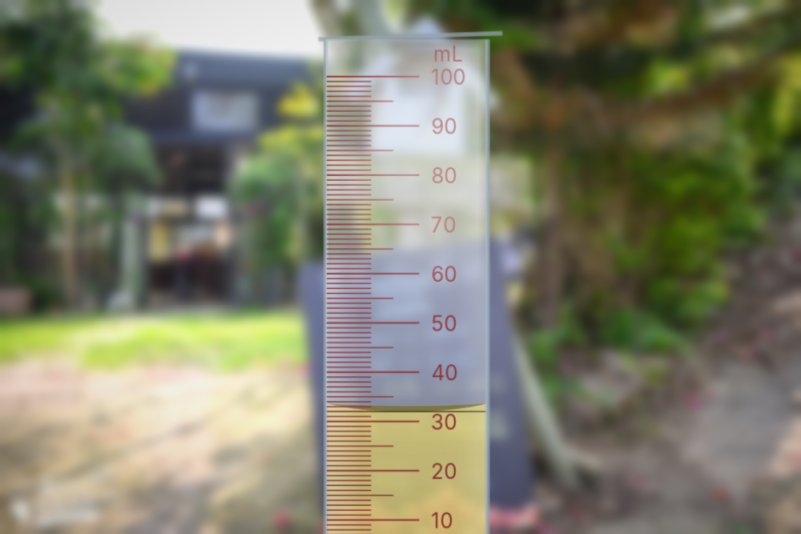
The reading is mL 32
